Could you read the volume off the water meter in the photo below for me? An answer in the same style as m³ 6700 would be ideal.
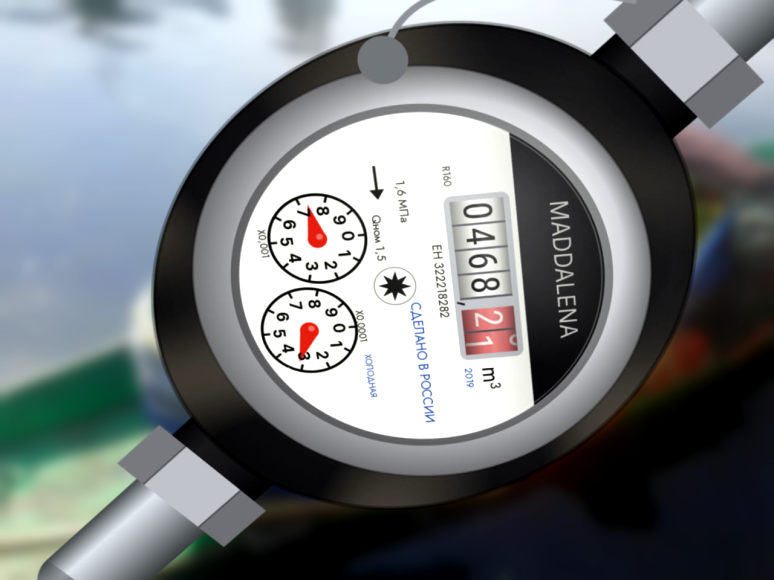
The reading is m³ 468.2073
